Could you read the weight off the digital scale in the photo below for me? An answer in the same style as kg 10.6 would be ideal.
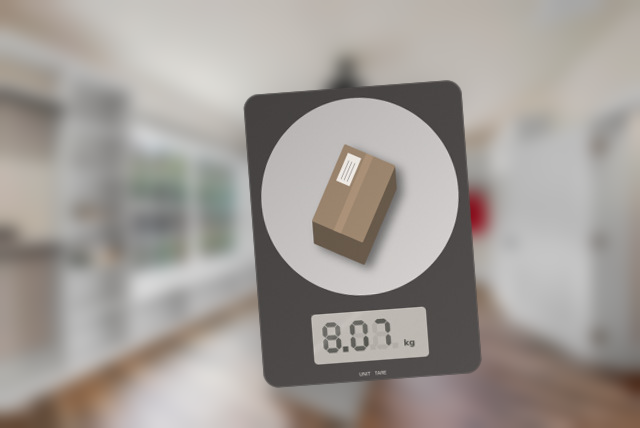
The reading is kg 8.07
